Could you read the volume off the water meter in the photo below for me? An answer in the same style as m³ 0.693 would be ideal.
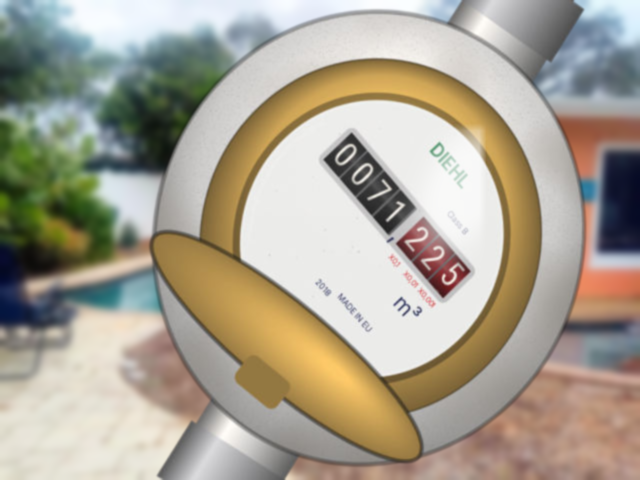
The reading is m³ 71.225
